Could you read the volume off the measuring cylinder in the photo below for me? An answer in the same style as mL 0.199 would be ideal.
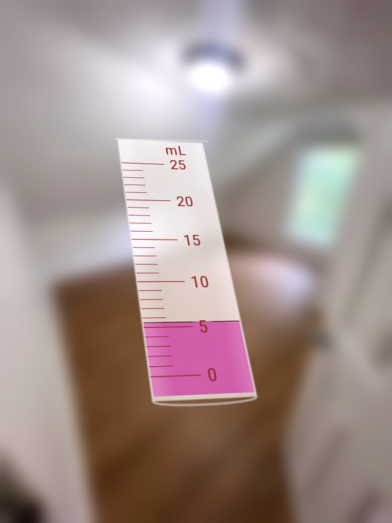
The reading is mL 5.5
